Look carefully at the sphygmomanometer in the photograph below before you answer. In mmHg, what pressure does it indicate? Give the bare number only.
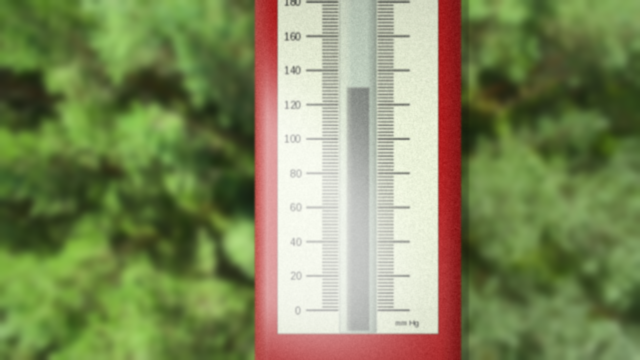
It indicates 130
